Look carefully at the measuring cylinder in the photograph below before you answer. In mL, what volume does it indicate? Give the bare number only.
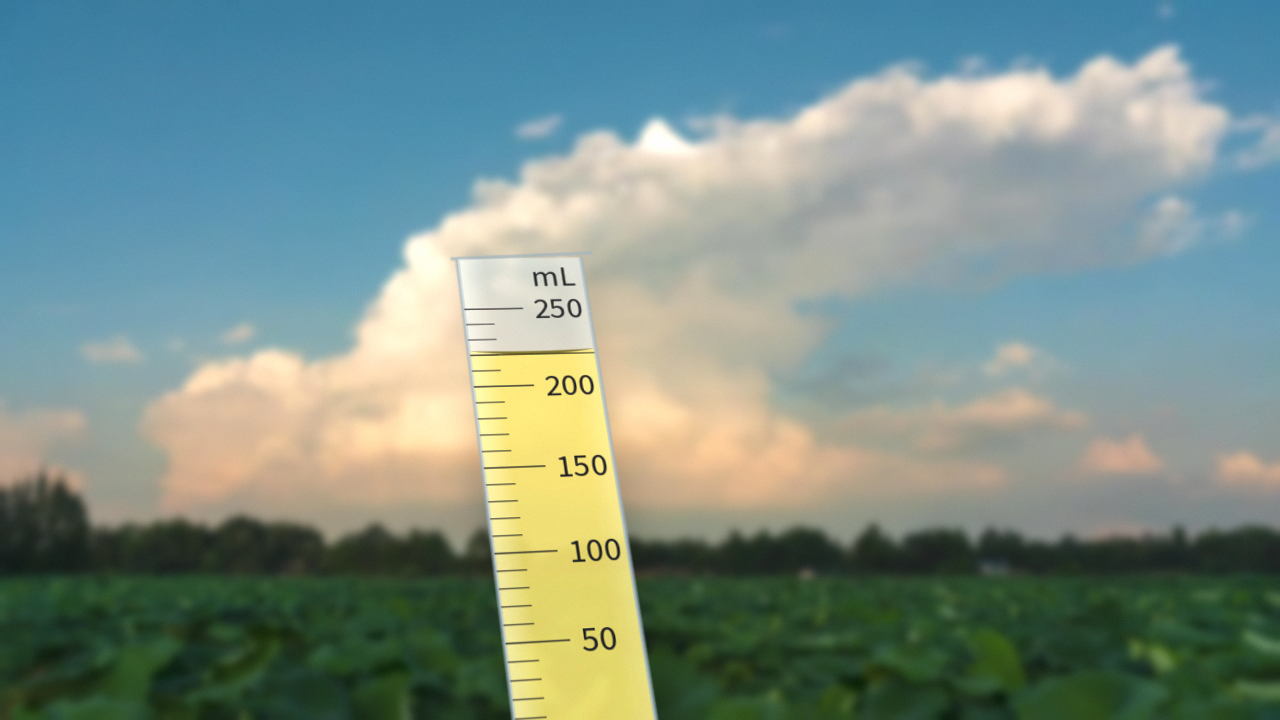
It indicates 220
